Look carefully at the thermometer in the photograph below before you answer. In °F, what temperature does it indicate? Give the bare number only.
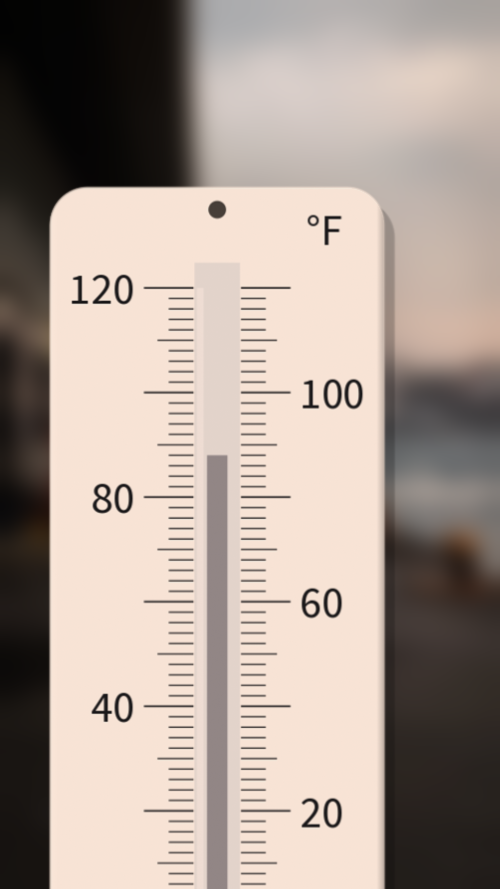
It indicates 88
